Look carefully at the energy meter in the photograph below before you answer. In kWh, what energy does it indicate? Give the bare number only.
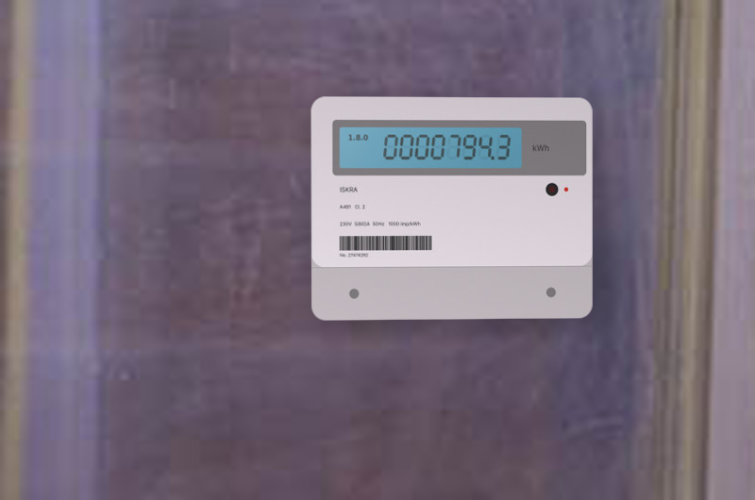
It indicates 794.3
